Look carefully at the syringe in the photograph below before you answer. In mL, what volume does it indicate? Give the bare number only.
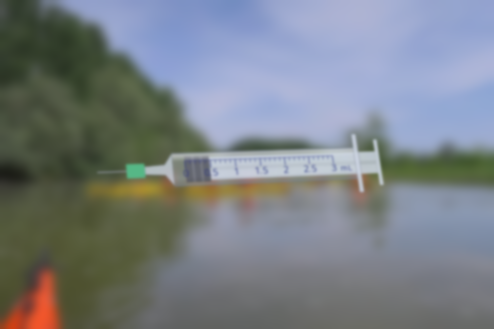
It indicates 0
